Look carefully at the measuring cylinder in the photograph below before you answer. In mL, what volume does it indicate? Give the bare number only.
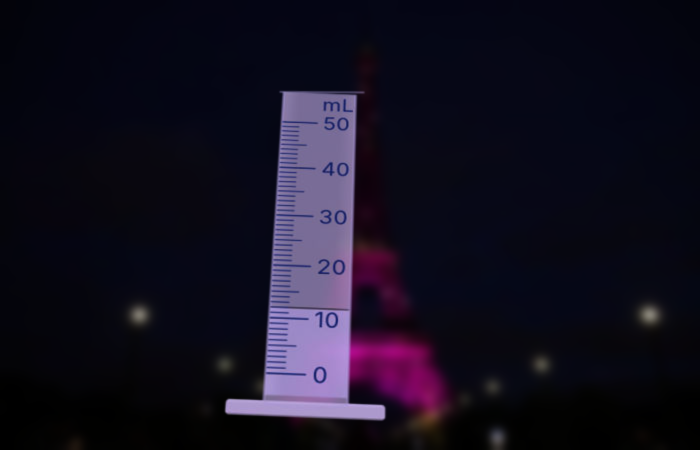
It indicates 12
